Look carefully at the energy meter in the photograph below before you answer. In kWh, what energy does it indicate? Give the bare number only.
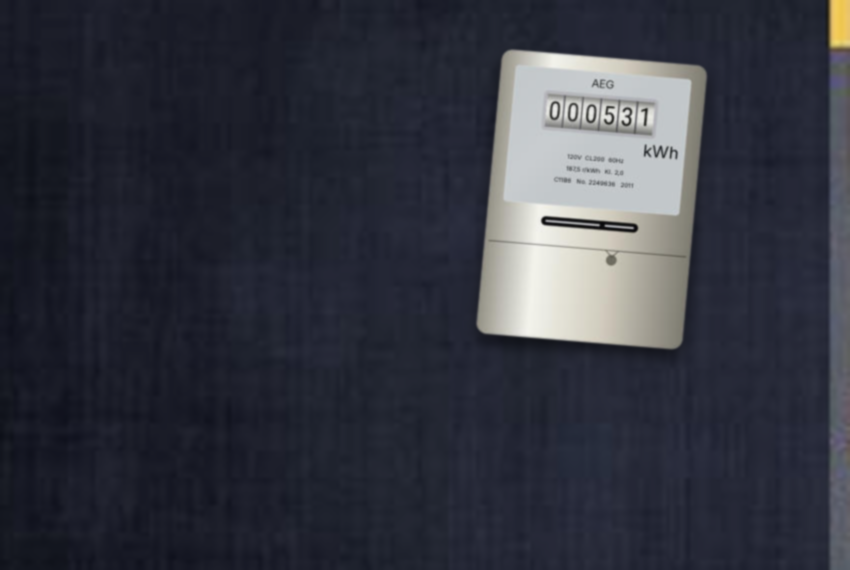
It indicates 531
